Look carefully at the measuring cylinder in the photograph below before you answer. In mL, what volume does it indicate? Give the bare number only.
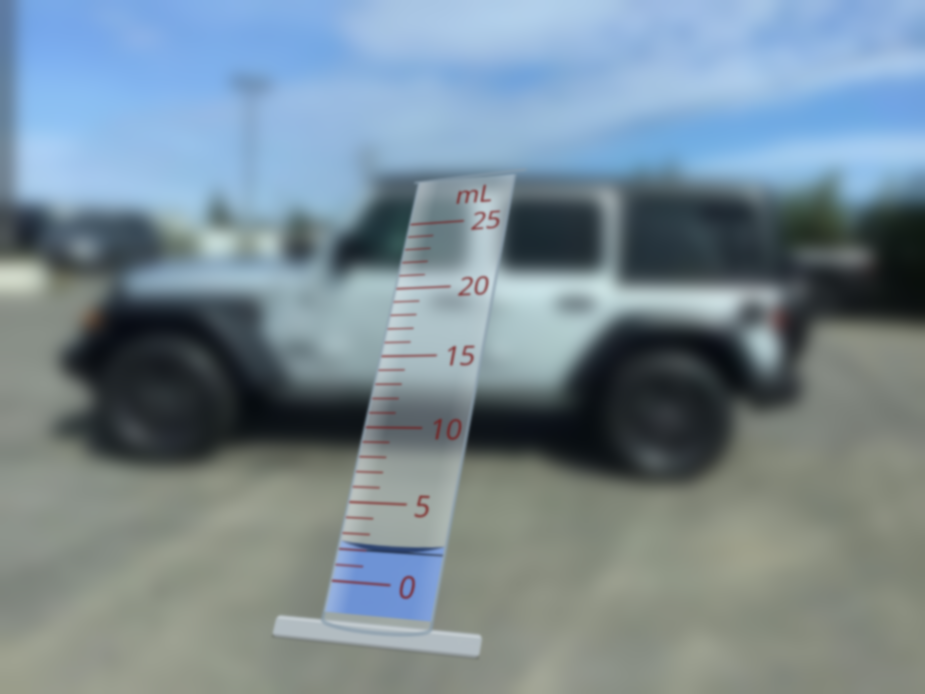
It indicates 2
